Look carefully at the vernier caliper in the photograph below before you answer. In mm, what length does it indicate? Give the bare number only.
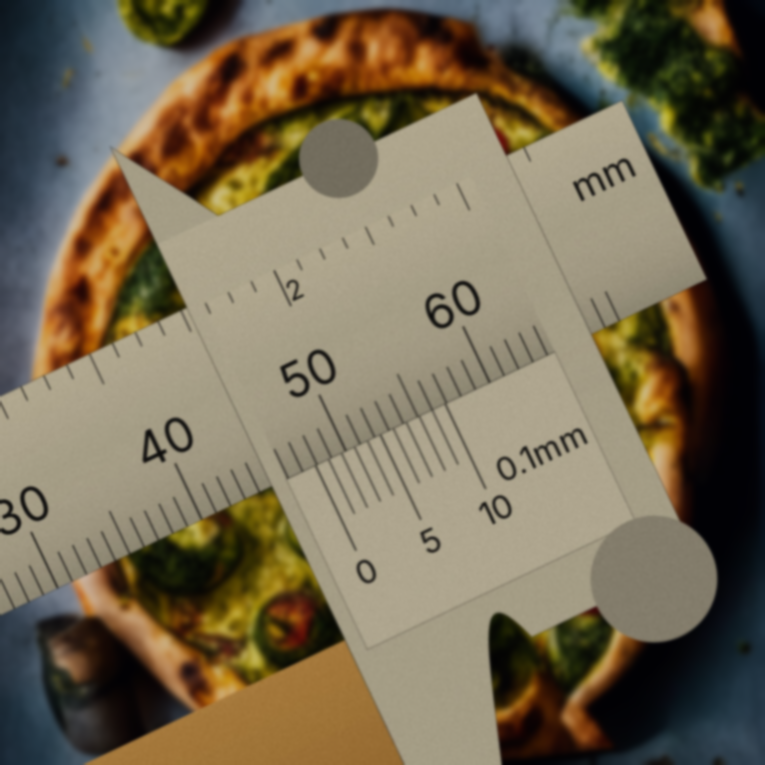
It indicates 47.9
